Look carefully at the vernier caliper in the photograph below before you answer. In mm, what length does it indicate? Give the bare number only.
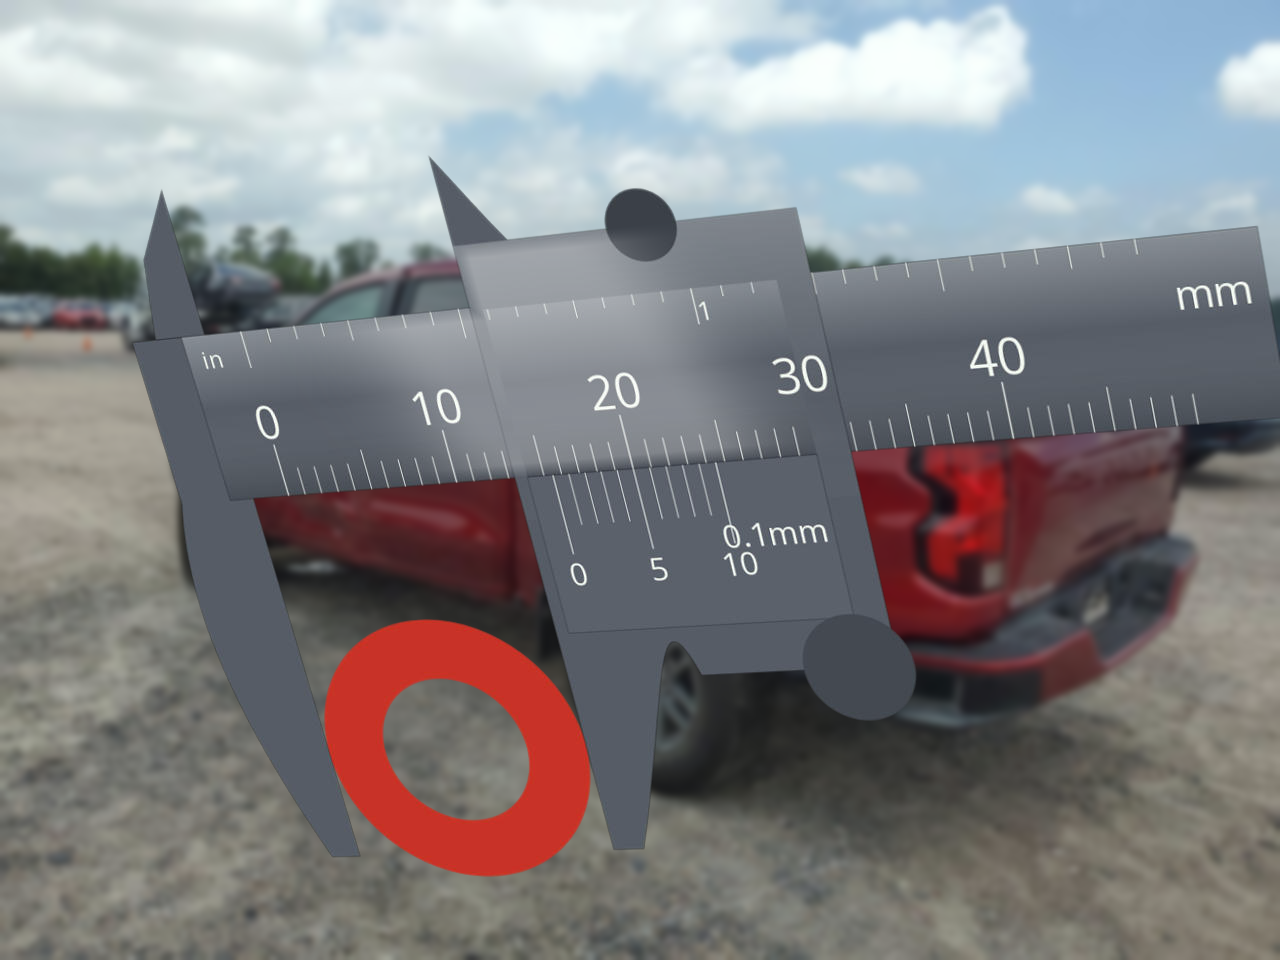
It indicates 15.5
